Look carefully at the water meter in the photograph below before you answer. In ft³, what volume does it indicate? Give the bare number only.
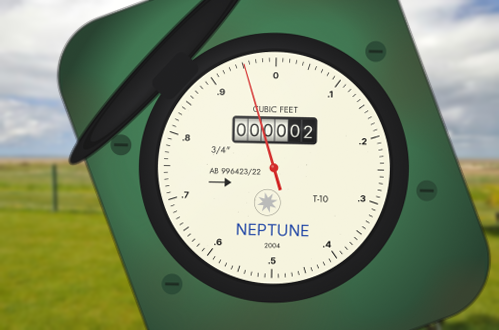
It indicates 1.95
